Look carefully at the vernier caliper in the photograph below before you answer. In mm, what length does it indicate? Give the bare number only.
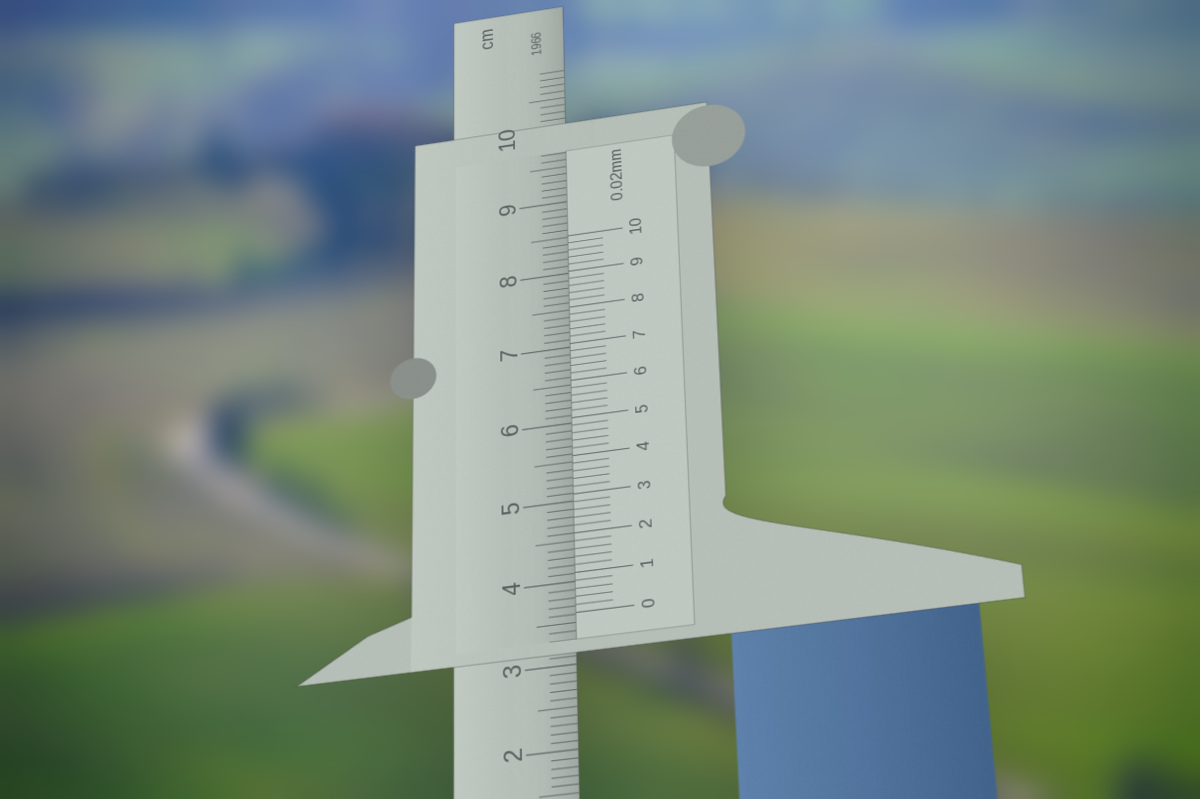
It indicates 36.2
